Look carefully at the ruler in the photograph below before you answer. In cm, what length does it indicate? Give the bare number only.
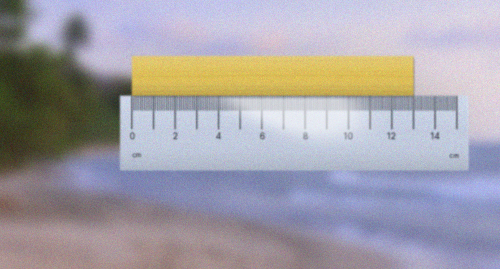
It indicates 13
